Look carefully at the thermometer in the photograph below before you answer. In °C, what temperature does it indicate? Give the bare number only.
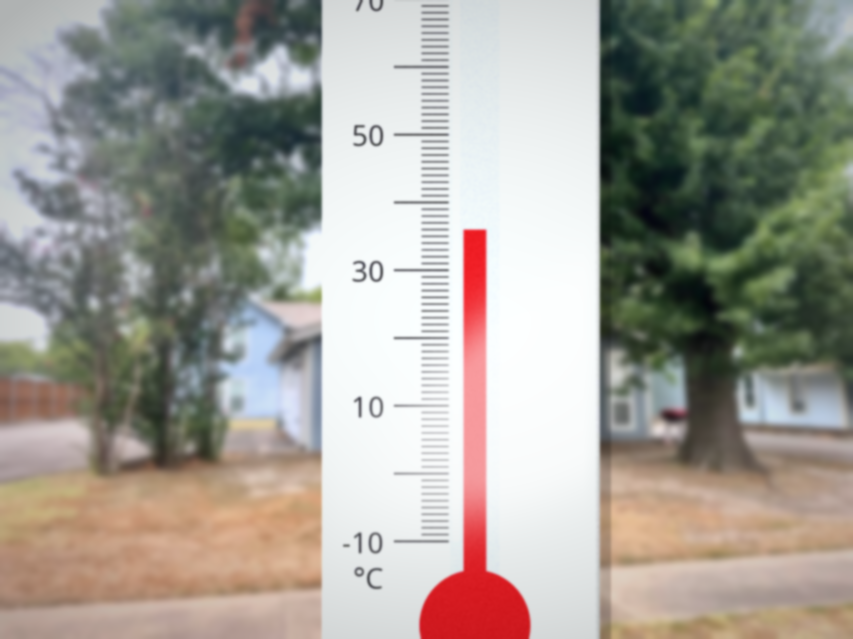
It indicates 36
